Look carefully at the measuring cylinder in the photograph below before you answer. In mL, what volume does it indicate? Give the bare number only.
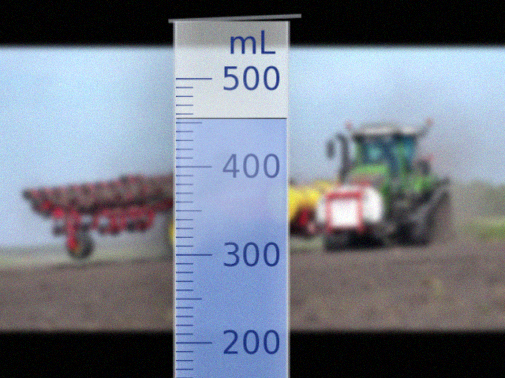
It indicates 455
